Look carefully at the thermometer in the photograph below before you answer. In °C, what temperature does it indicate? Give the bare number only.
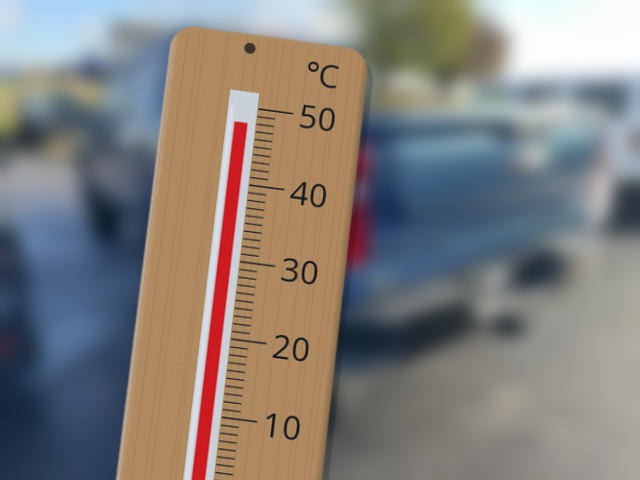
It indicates 48
